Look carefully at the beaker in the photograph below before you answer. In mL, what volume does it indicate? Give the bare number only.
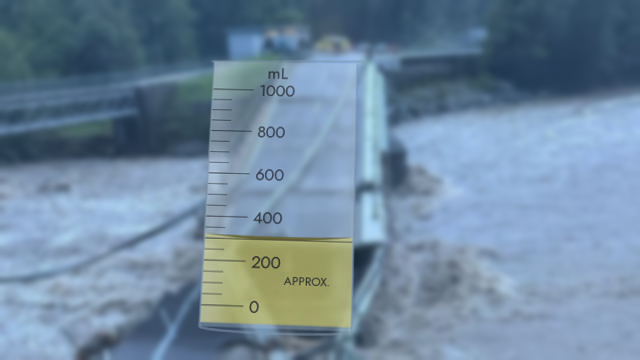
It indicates 300
